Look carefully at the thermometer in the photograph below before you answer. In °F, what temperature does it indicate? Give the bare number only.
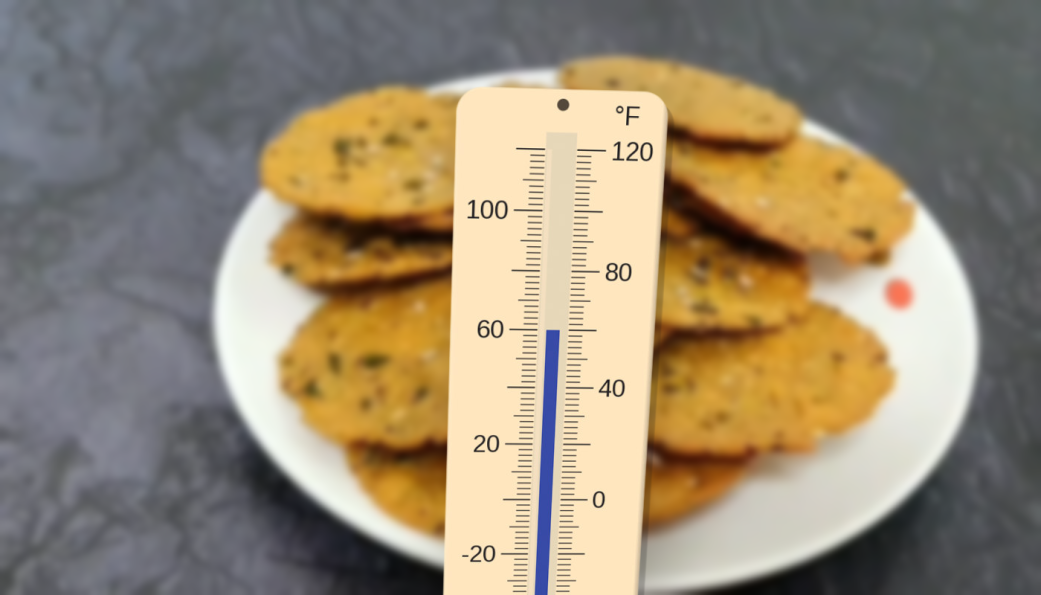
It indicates 60
